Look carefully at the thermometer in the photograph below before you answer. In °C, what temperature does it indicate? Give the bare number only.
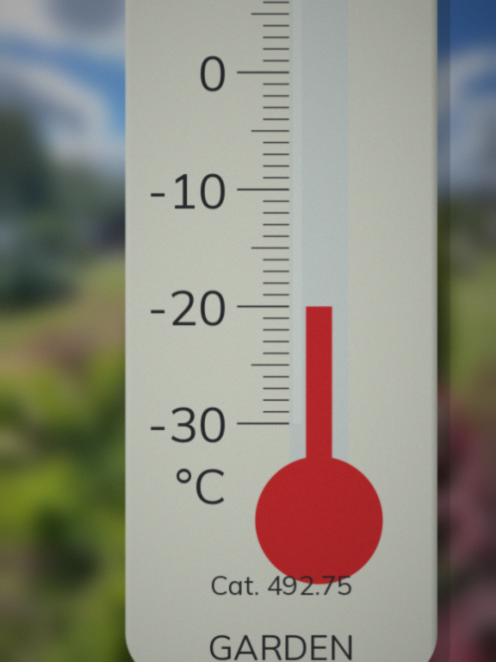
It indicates -20
